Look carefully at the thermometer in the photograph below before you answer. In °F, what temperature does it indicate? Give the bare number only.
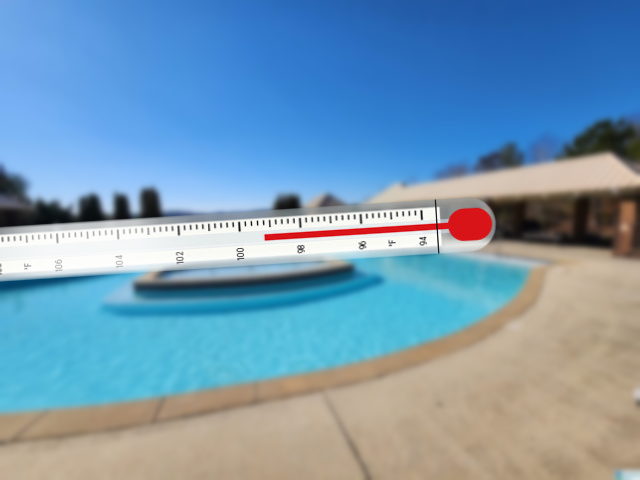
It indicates 99.2
